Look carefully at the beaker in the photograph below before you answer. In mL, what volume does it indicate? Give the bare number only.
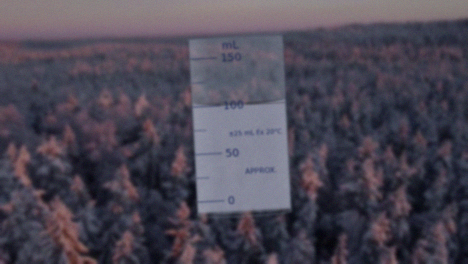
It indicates 100
